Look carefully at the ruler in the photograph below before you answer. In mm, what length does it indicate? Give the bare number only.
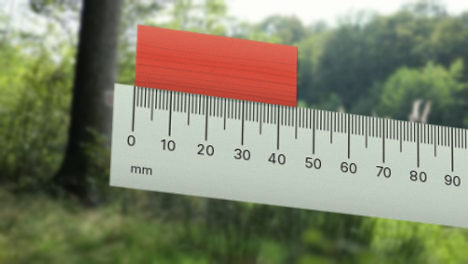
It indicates 45
